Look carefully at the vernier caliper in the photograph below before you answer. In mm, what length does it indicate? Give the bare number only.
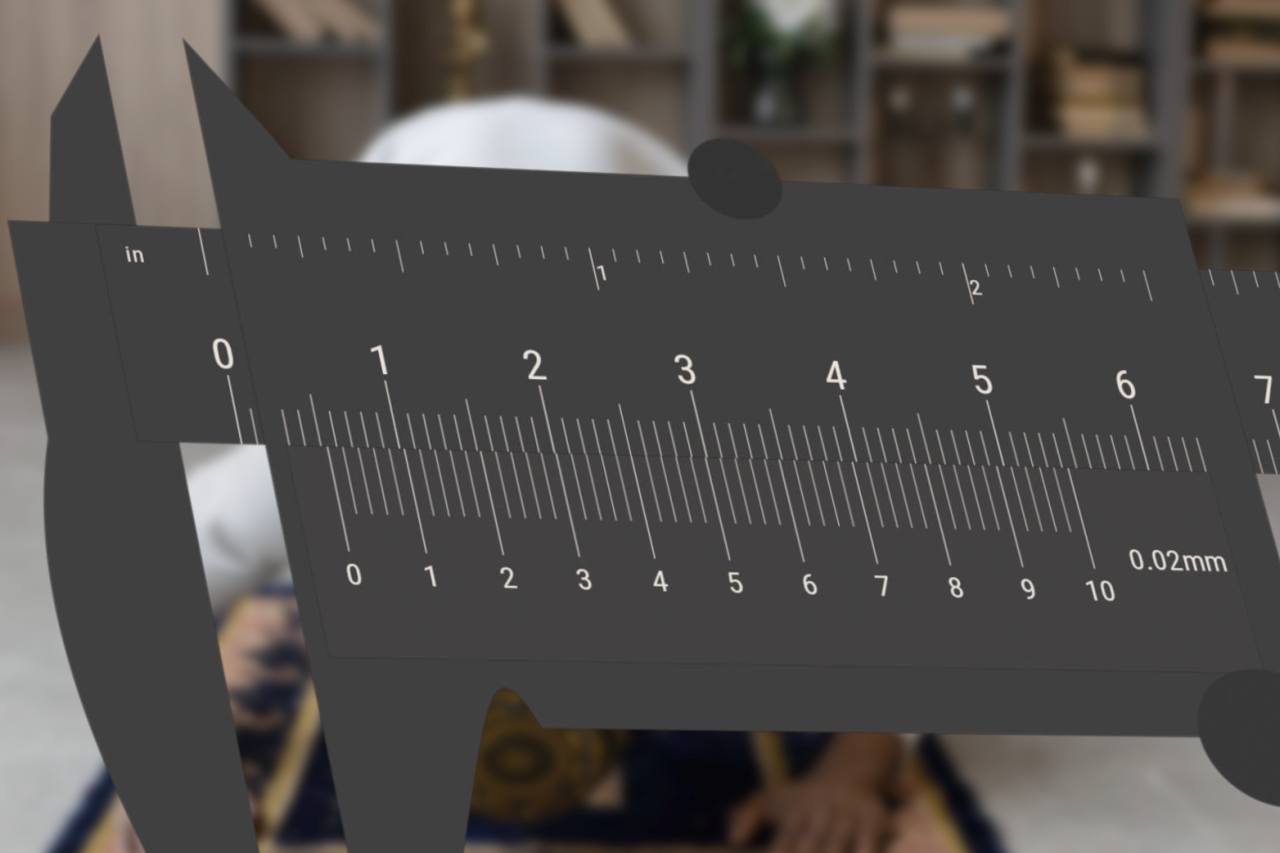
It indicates 5.4
